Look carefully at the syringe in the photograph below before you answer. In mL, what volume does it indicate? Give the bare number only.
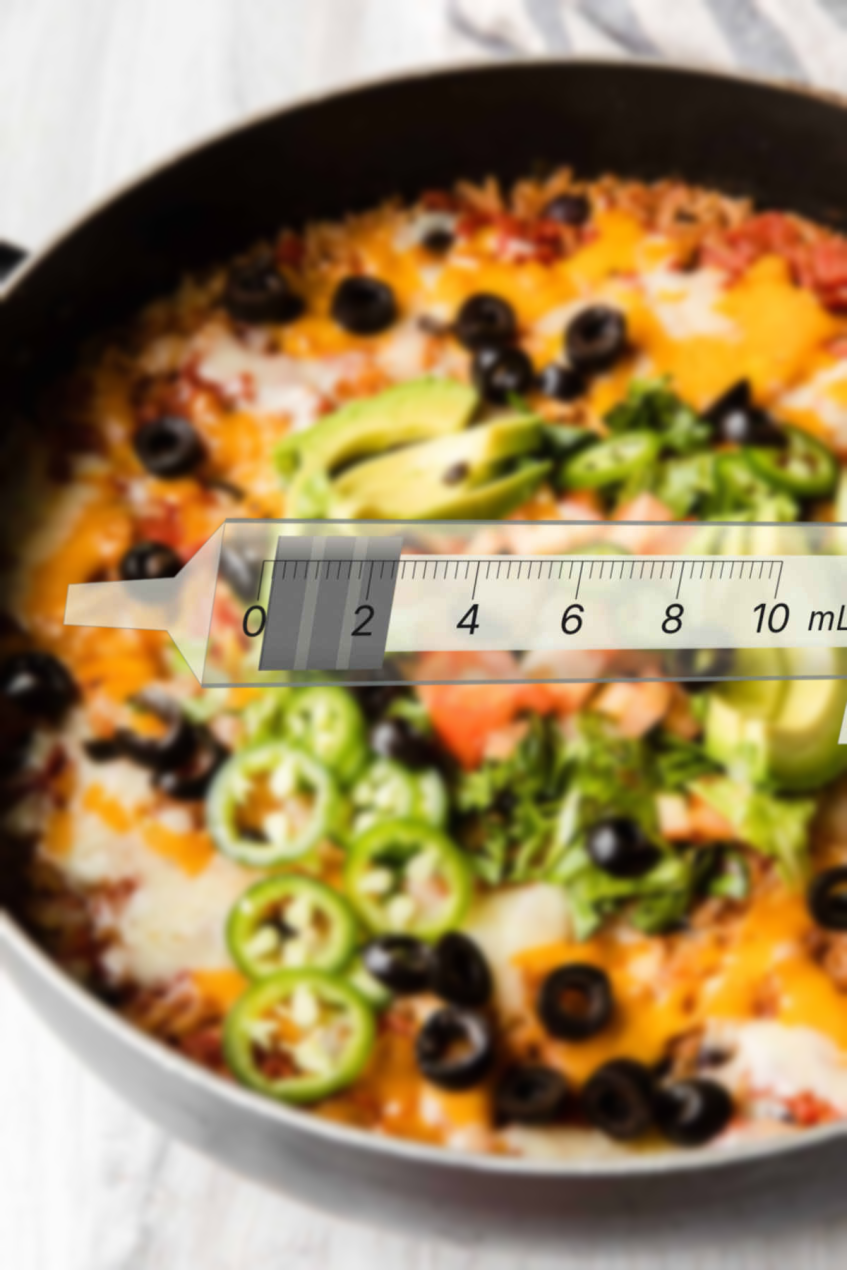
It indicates 0.2
